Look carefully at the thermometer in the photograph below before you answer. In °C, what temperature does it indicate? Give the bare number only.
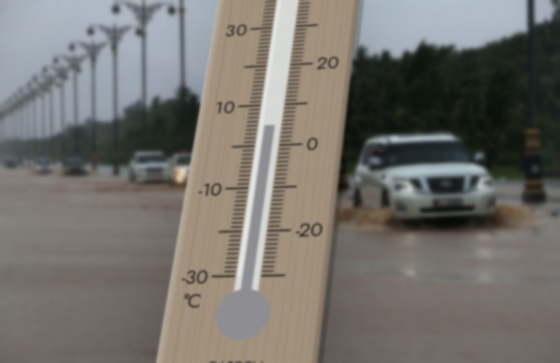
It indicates 5
